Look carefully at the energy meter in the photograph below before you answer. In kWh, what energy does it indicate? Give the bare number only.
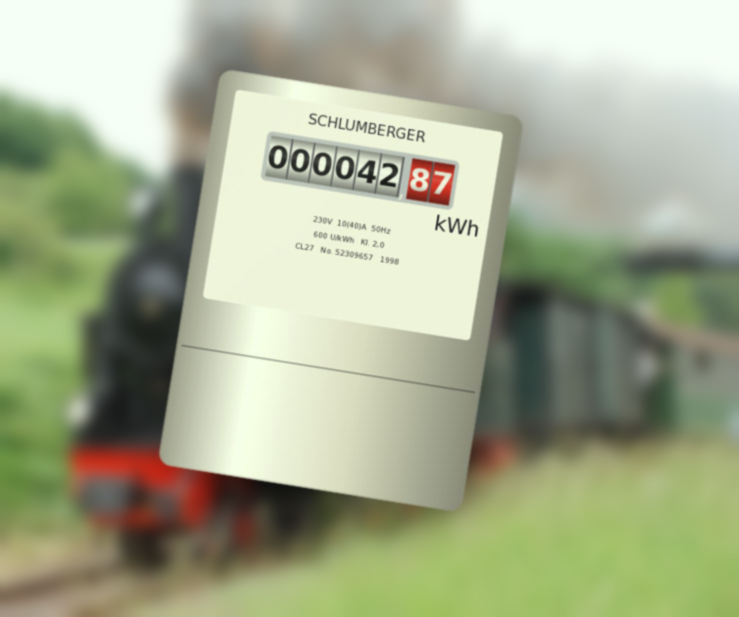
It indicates 42.87
